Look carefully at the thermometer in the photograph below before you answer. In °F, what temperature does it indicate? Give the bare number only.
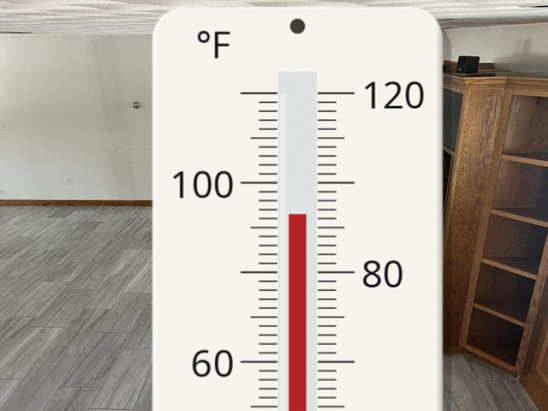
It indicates 93
